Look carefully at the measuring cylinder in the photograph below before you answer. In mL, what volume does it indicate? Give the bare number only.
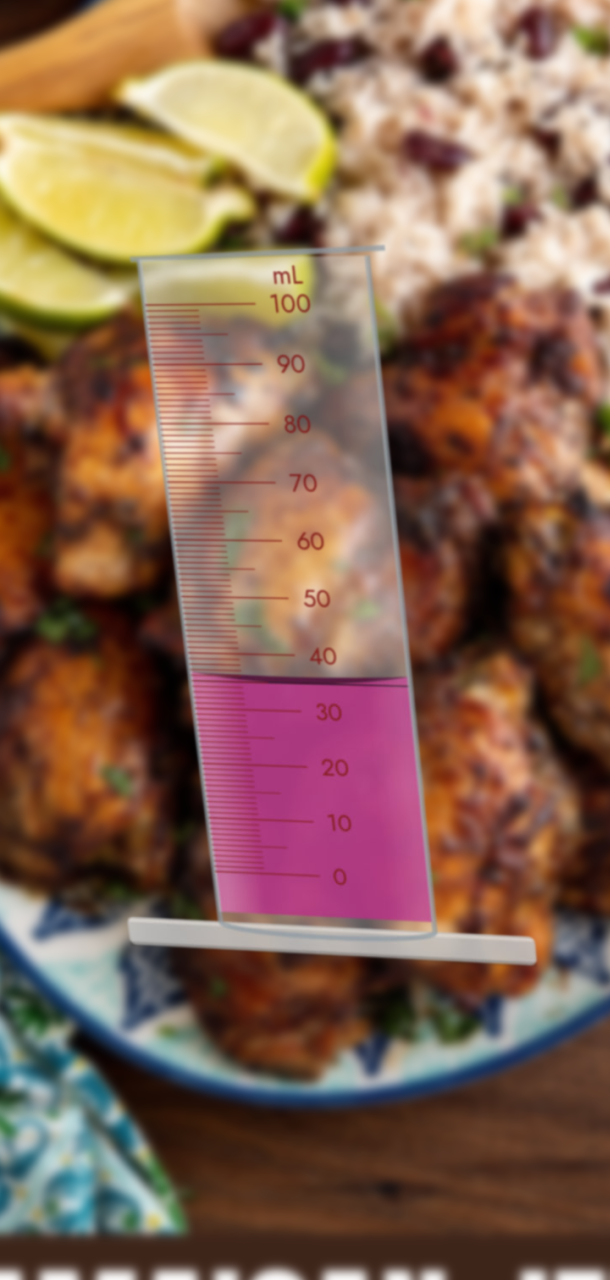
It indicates 35
